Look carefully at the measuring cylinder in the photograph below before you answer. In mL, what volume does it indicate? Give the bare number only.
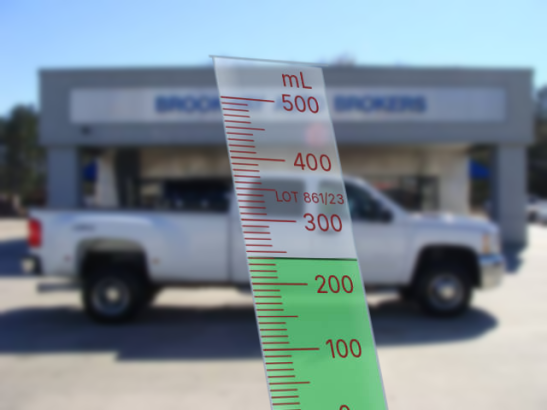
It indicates 240
